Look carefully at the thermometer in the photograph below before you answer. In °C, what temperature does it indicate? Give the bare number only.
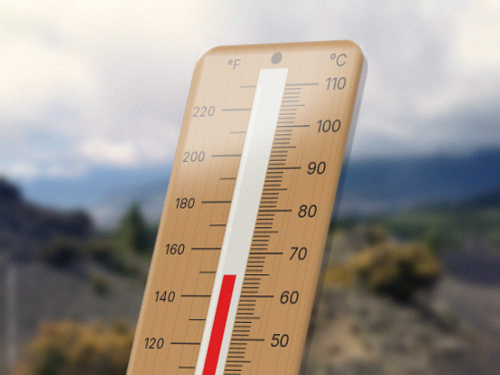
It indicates 65
